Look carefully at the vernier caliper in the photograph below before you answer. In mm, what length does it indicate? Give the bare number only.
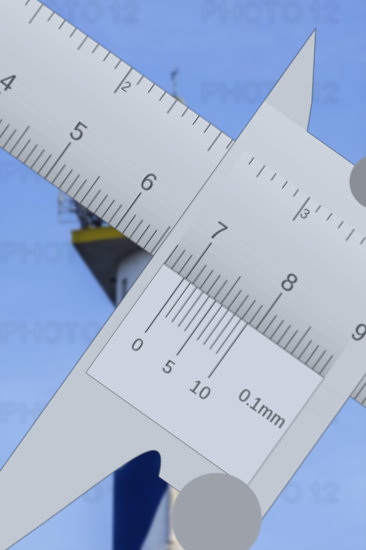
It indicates 69.8
